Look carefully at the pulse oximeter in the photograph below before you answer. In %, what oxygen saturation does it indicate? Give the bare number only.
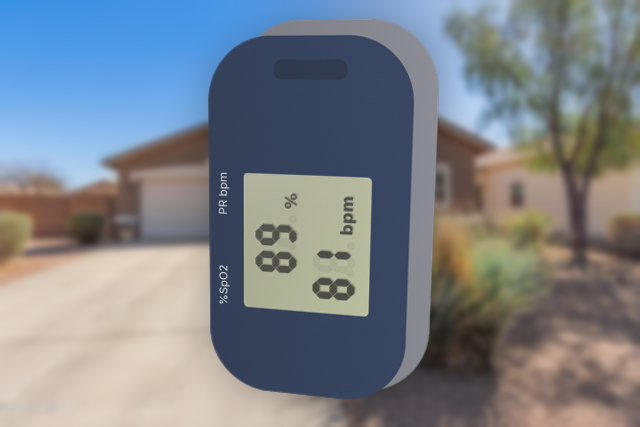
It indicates 89
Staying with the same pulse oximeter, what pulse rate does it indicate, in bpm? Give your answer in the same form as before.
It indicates 81
